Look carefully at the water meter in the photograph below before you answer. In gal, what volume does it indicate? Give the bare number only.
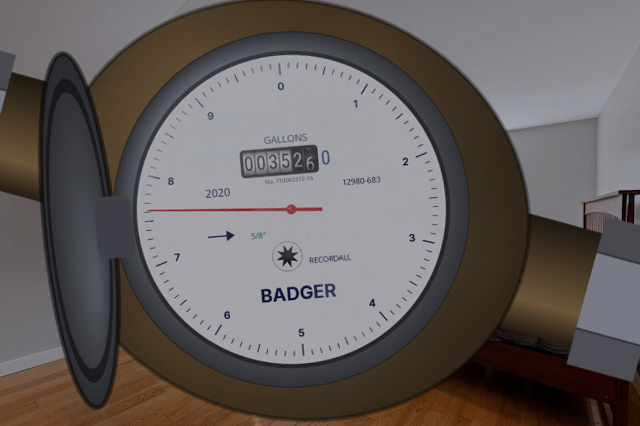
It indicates 35257.6
